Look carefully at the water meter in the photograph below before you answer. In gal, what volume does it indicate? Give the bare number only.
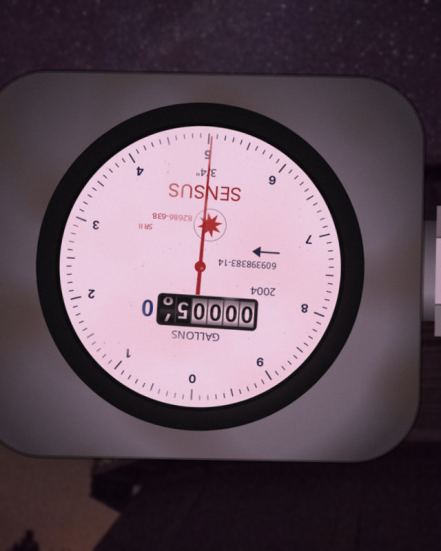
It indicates 575.0
